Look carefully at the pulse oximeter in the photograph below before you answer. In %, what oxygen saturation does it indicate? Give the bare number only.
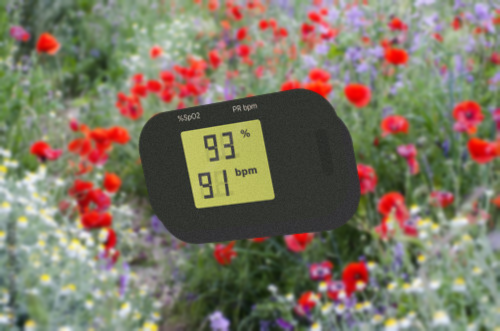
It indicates 93
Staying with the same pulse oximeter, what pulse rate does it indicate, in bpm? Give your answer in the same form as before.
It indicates 91
